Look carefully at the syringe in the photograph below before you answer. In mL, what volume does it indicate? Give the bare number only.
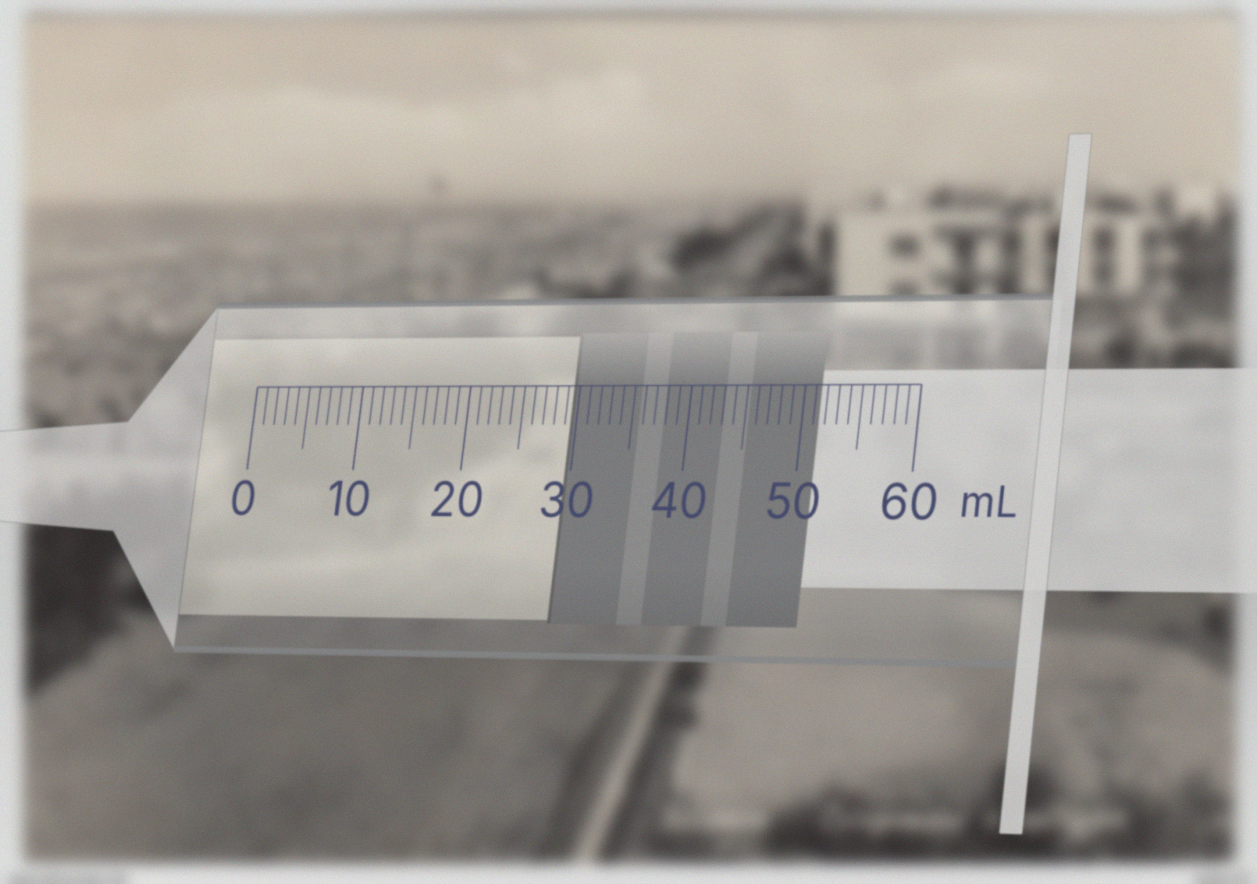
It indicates 29.5
